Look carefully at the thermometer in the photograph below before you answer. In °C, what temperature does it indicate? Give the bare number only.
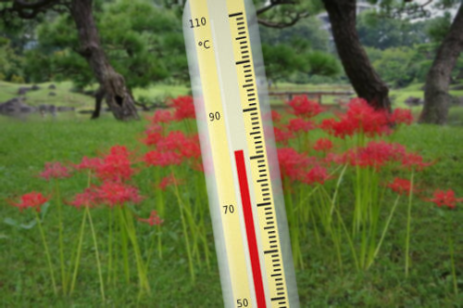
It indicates 82
